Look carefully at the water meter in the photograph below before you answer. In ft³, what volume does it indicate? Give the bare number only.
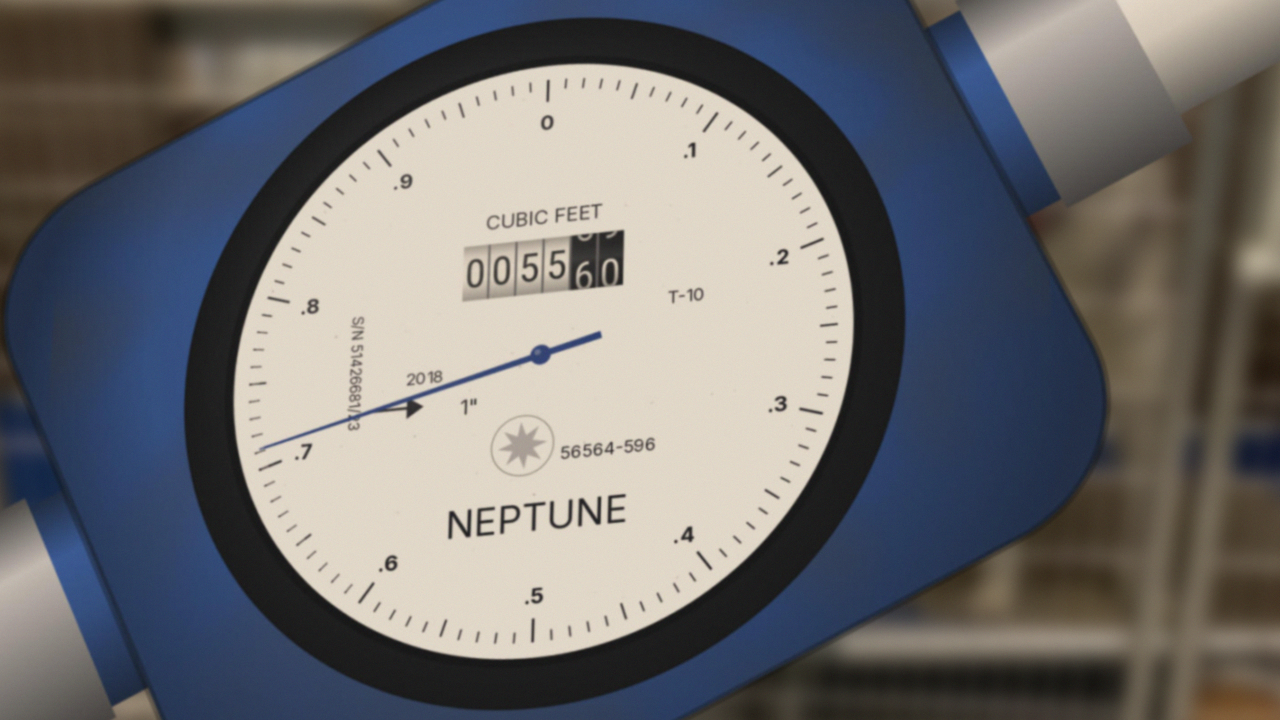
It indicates 5559.71
